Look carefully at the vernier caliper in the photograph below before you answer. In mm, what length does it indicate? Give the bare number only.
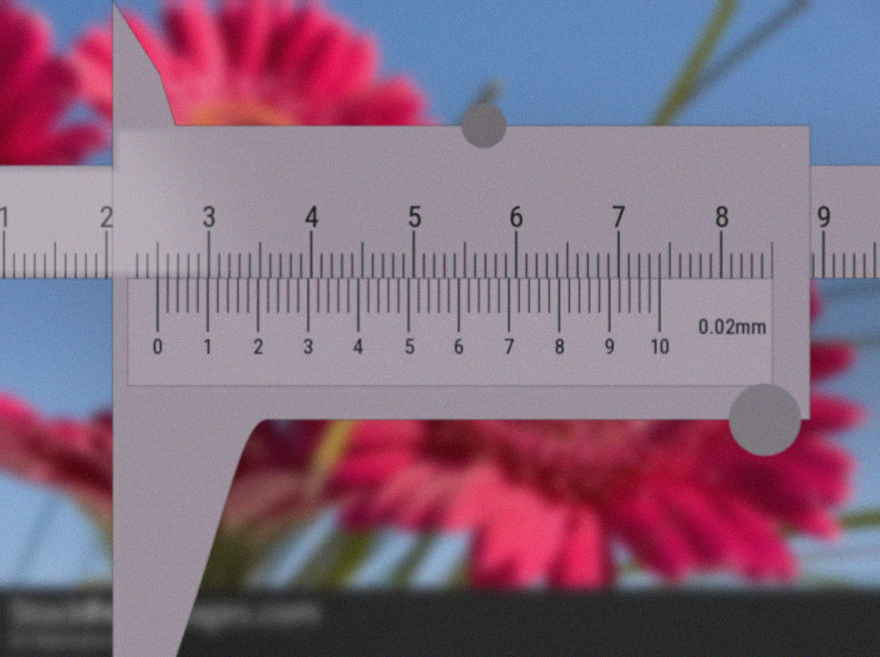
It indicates 25.0
